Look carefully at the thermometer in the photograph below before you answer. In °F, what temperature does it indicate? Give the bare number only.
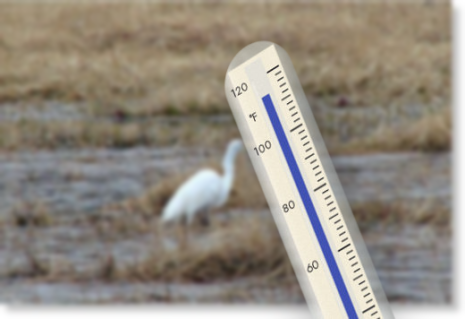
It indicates 114
